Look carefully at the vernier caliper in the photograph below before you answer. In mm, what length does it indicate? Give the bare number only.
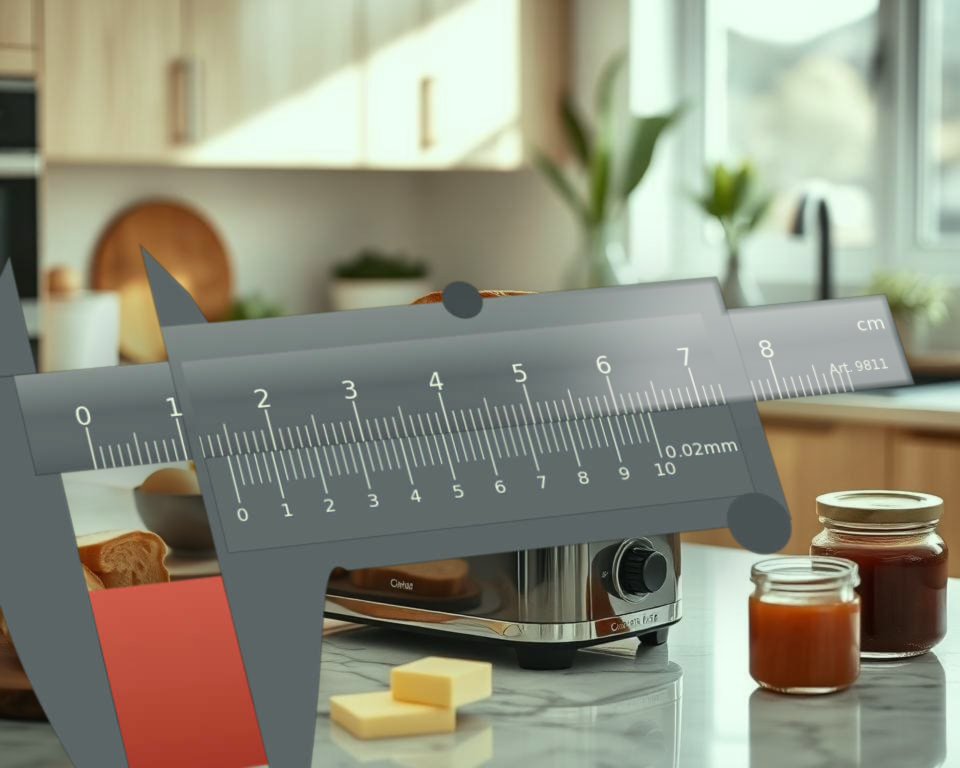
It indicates 14.6
